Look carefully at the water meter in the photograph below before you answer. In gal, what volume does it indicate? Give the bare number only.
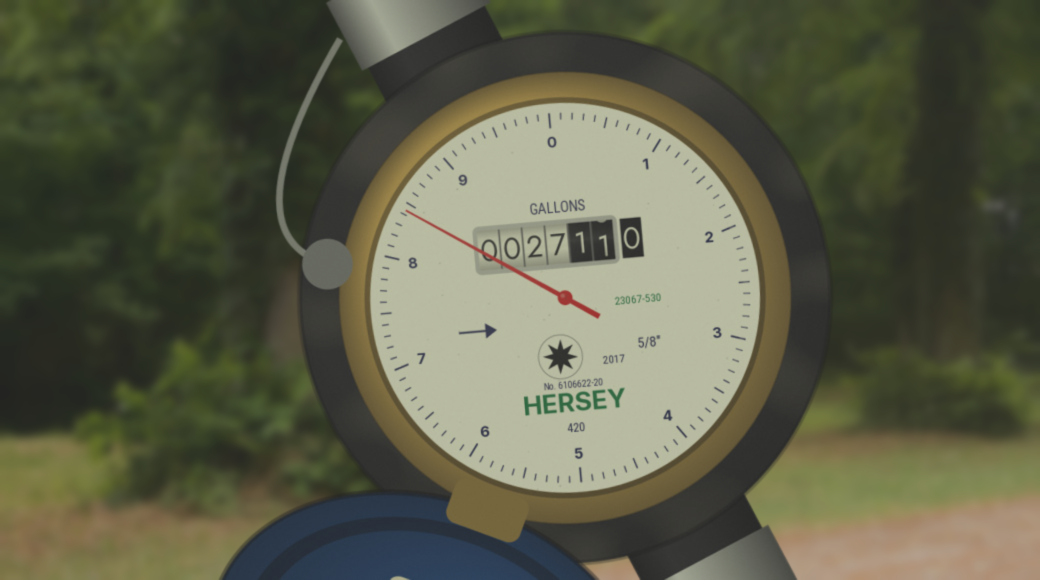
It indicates 27108.4
